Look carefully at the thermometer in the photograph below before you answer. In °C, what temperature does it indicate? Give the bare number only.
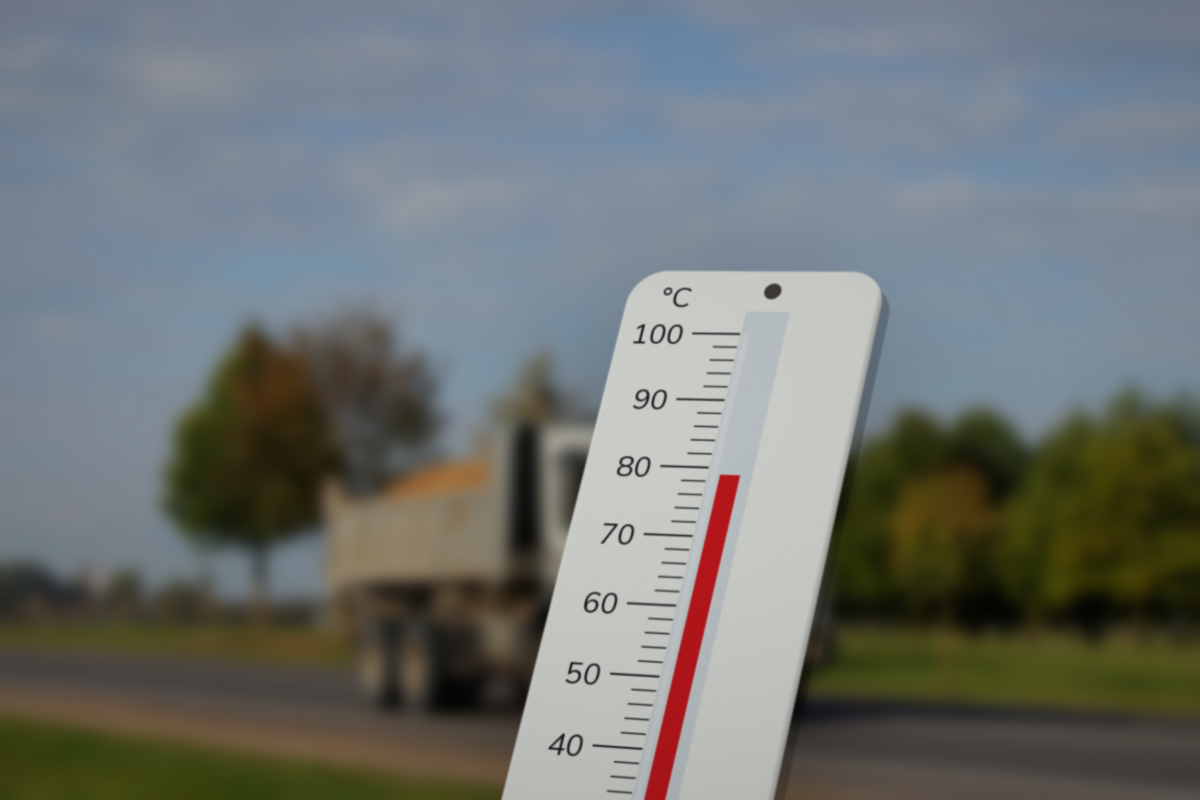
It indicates 79
